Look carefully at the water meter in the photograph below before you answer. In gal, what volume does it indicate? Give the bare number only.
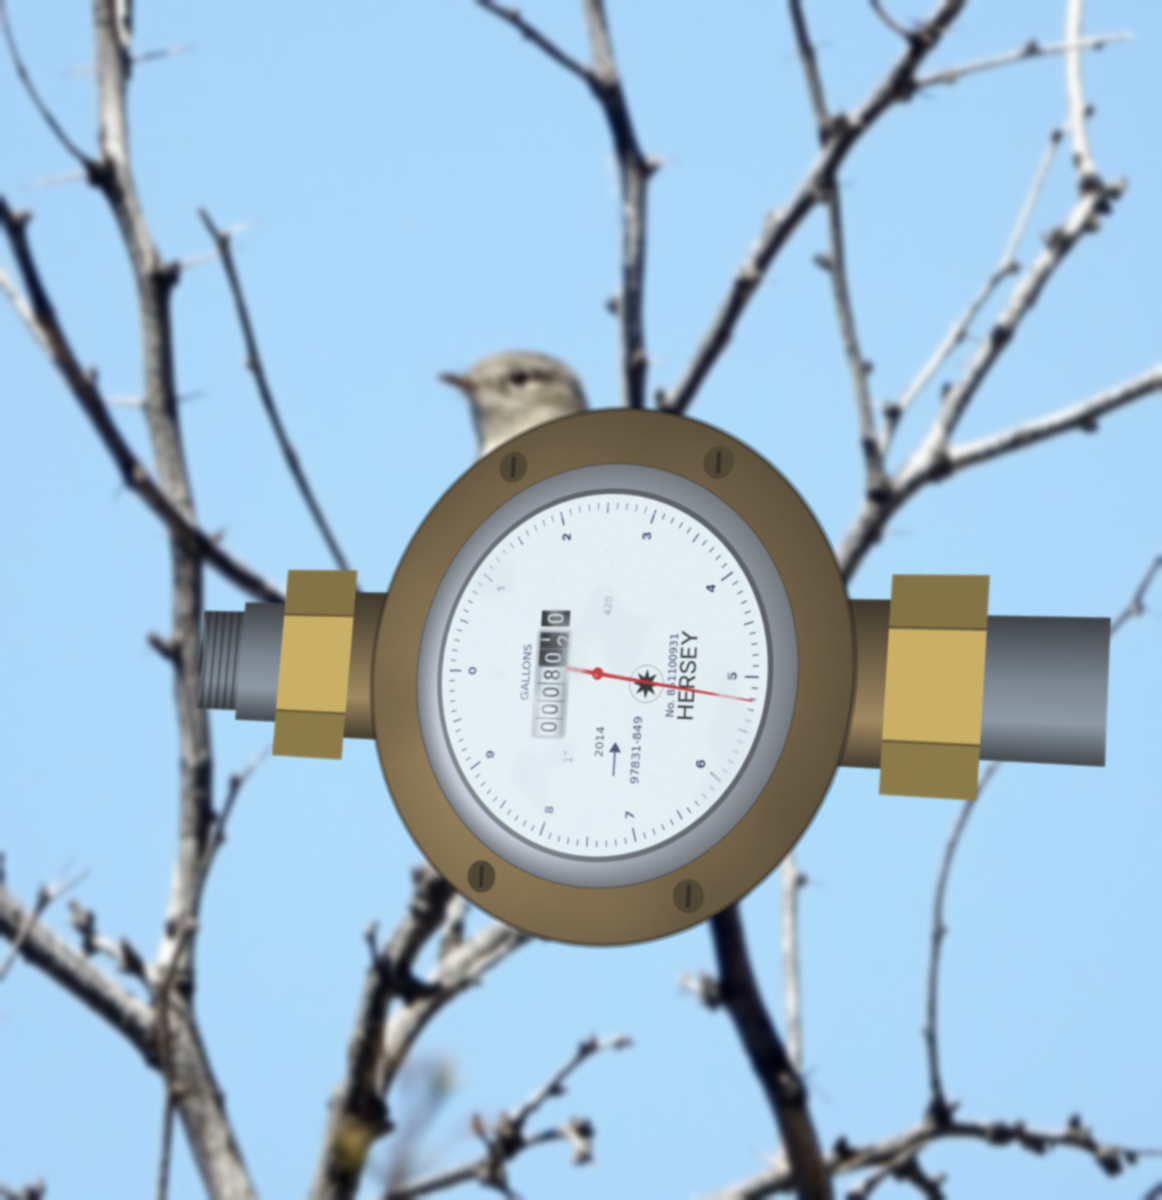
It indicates 8015.2
